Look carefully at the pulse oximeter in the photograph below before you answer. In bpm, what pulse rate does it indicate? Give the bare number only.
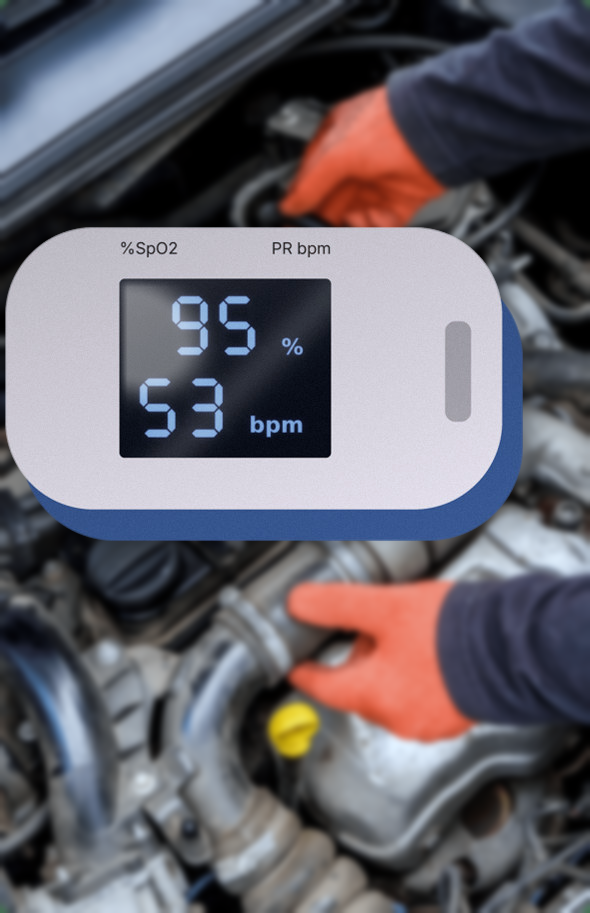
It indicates 53
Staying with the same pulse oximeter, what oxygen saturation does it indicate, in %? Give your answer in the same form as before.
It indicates 95
